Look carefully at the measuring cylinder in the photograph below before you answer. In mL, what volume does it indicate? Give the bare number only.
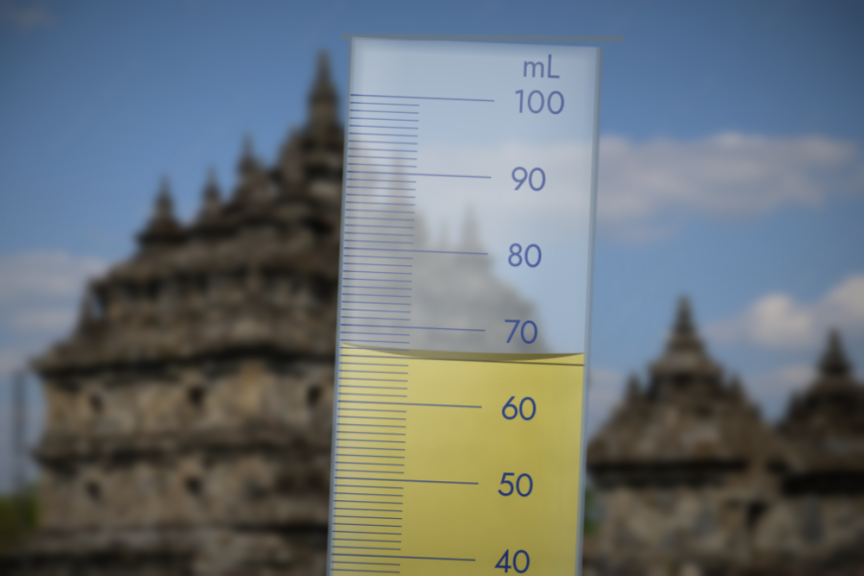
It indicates 66
